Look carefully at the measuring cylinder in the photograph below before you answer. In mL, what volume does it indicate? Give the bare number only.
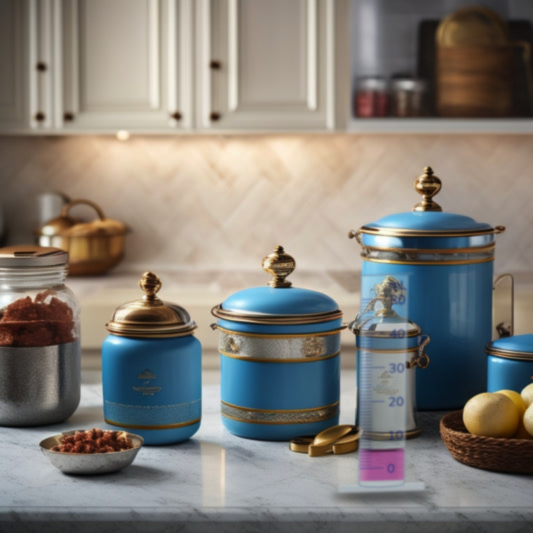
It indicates 5
